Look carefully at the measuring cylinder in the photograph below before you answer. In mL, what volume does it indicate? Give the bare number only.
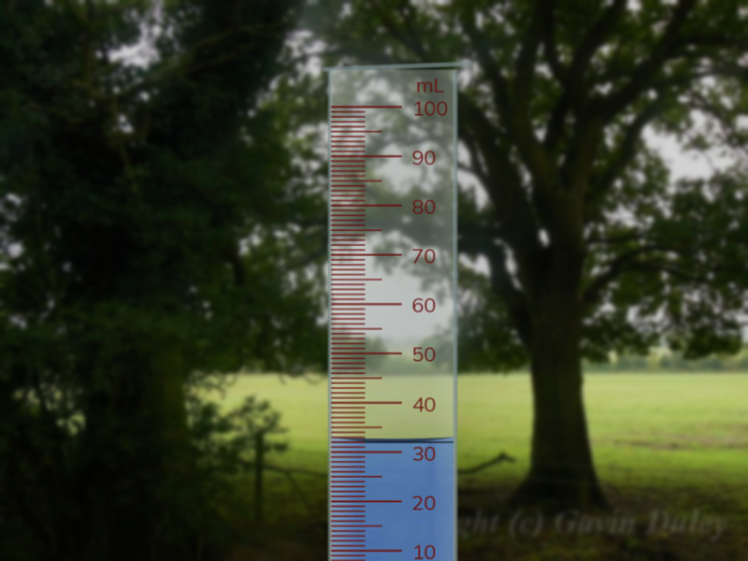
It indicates 32
